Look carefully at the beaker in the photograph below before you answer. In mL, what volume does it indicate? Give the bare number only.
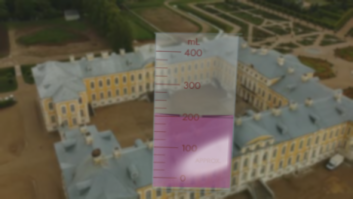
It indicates 200
